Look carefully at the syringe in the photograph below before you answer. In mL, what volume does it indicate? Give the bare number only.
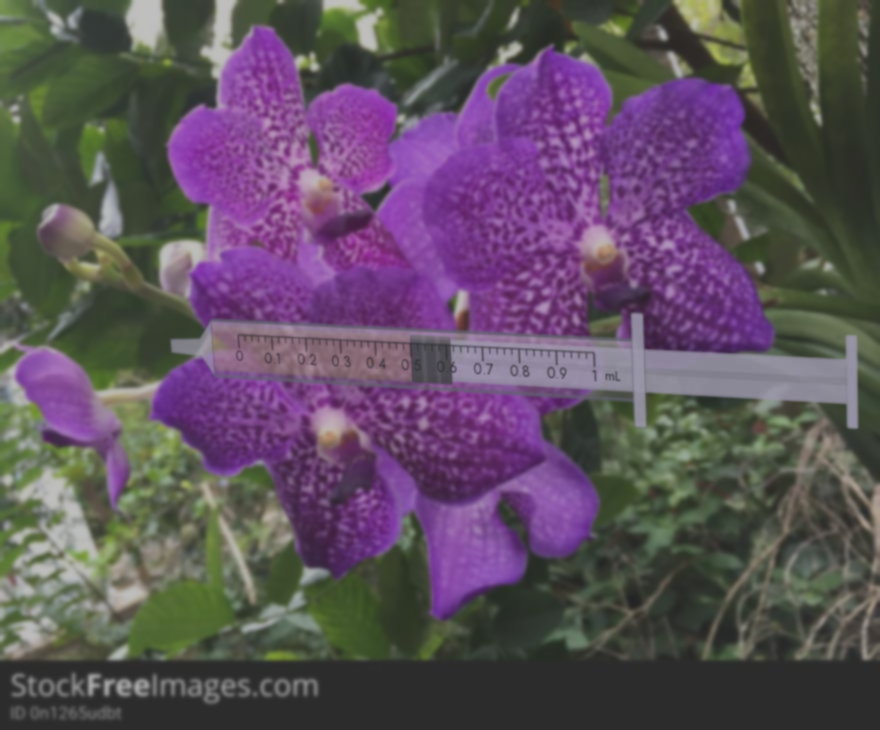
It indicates 0.5
